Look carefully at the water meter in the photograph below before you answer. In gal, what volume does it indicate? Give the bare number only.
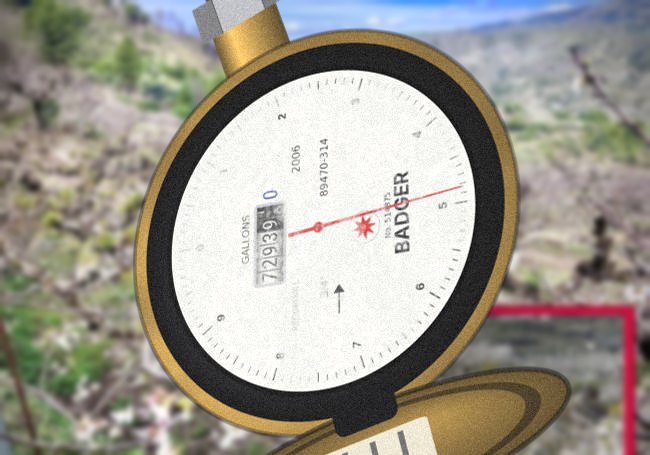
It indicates 7293914.8
